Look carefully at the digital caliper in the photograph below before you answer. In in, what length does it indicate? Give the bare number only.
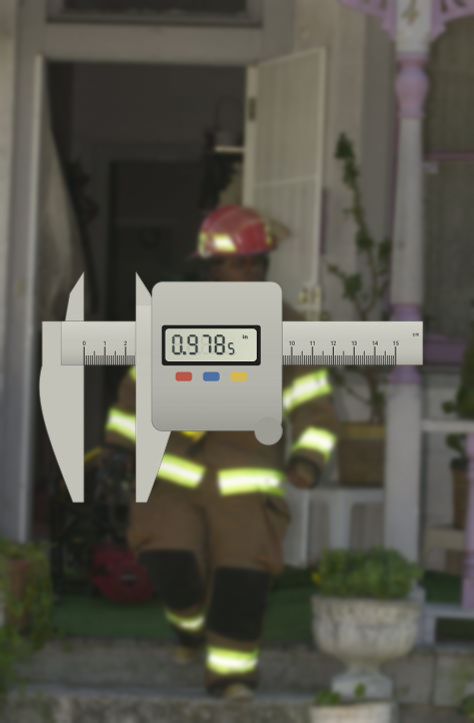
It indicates 0.9785
